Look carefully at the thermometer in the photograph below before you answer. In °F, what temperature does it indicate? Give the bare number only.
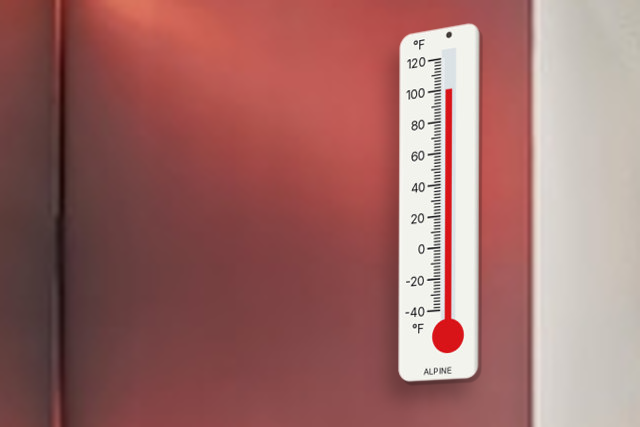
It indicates 100
